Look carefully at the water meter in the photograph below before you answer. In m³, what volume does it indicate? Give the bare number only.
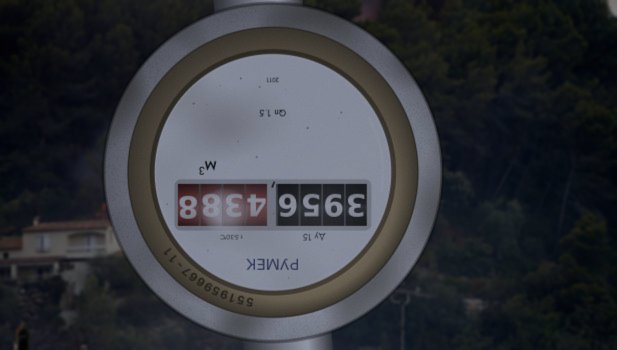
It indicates 3956.4388
